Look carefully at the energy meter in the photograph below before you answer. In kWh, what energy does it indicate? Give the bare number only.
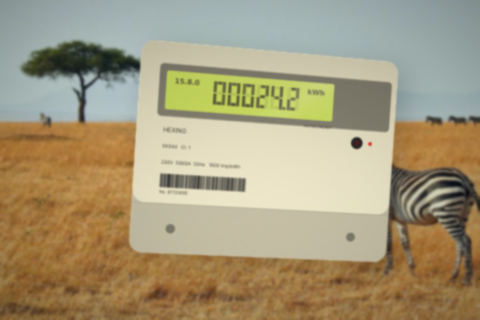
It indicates 24.2
